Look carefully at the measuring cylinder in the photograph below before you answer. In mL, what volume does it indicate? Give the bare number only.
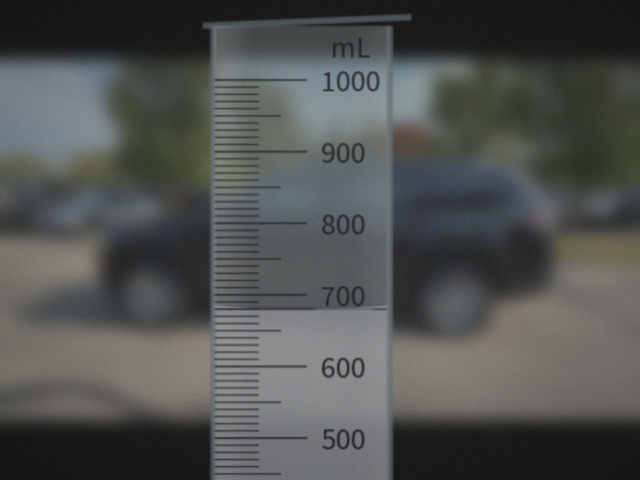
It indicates 680
